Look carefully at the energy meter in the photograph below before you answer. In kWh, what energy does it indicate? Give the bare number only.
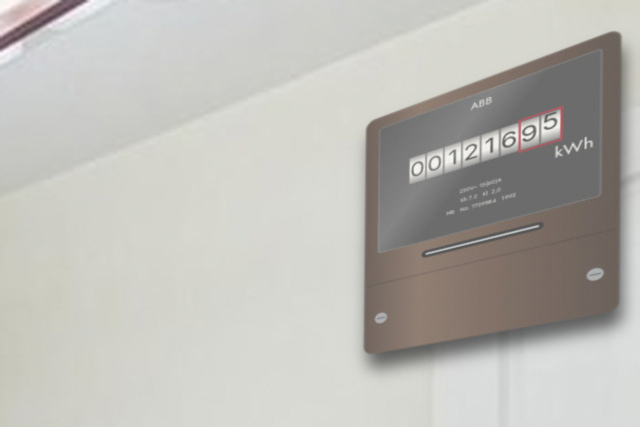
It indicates 1216.95
